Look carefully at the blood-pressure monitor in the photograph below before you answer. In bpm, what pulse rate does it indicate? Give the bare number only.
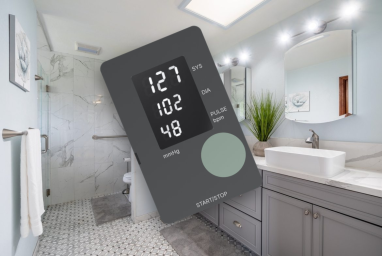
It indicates 48
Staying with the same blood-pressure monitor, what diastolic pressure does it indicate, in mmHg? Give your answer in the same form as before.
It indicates 102
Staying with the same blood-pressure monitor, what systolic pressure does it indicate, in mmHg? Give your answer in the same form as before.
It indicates 127
